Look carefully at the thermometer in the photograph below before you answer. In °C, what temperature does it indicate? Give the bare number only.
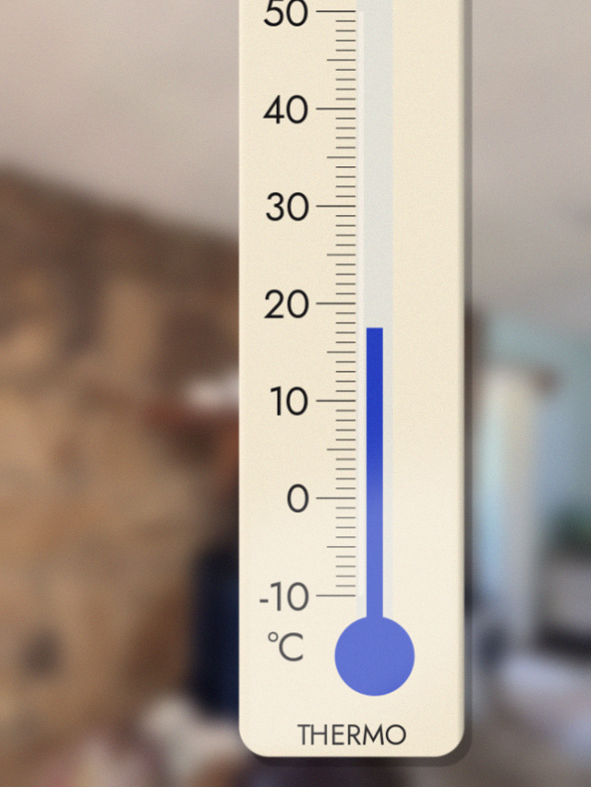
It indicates 17.5
